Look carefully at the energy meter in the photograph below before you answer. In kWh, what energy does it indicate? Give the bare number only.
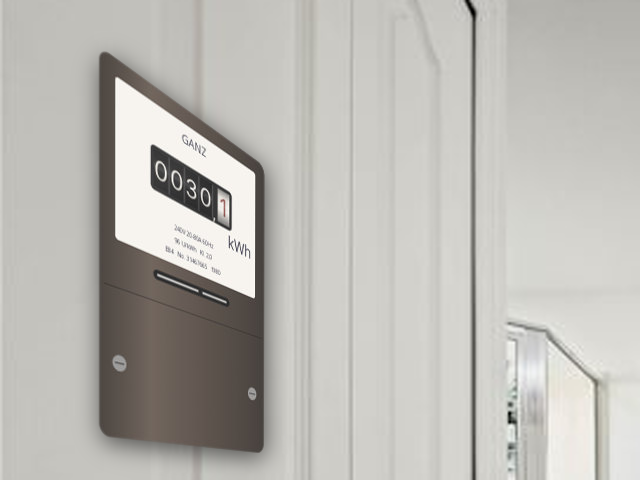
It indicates 30.1
